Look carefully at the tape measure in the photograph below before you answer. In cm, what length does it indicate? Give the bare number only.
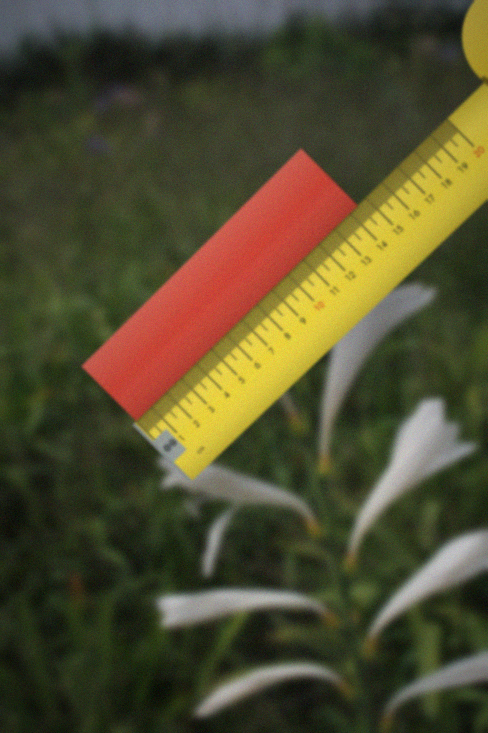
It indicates 14.5
